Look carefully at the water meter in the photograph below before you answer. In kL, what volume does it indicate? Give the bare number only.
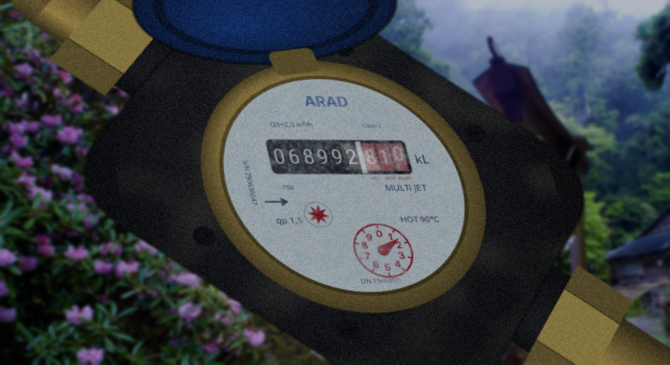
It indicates 68992.8101
